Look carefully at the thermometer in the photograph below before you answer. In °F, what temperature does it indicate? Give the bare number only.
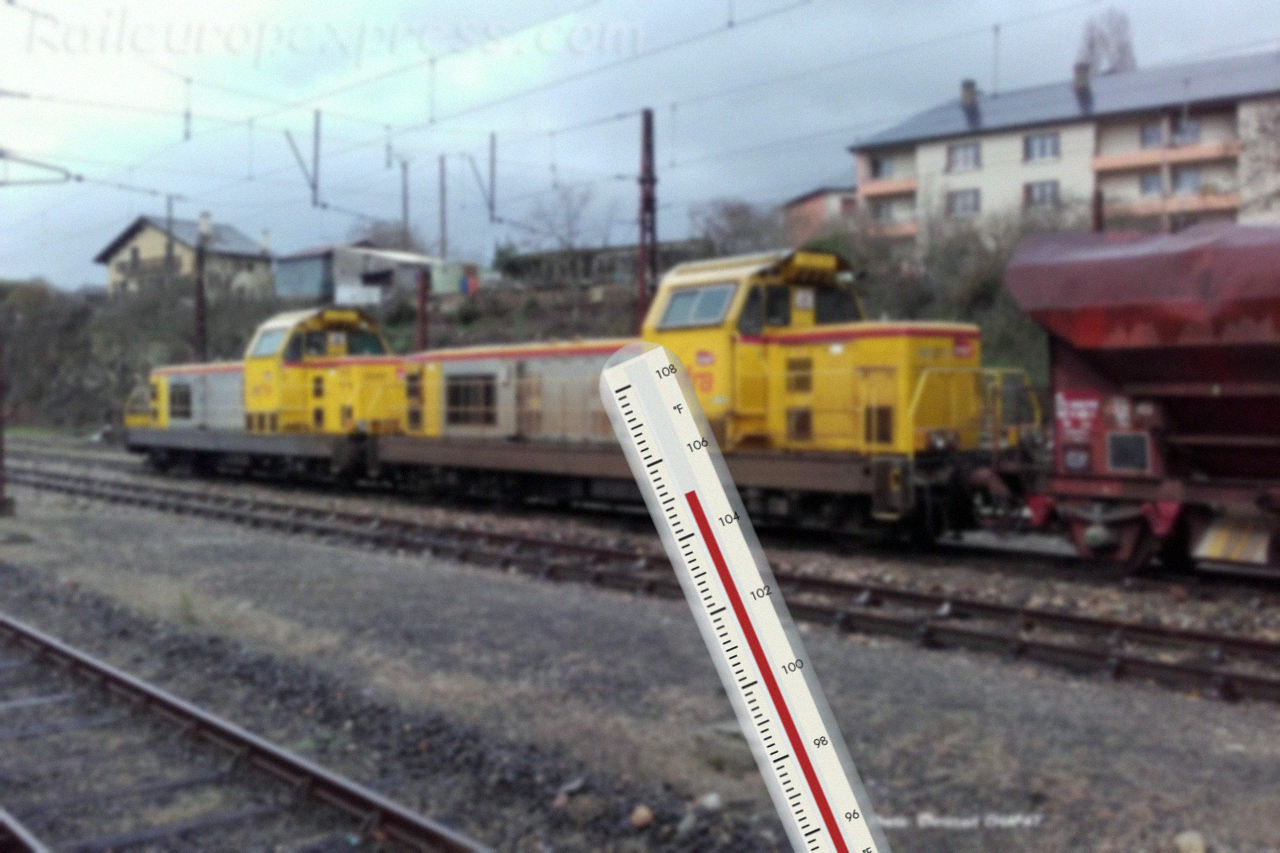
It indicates 105
